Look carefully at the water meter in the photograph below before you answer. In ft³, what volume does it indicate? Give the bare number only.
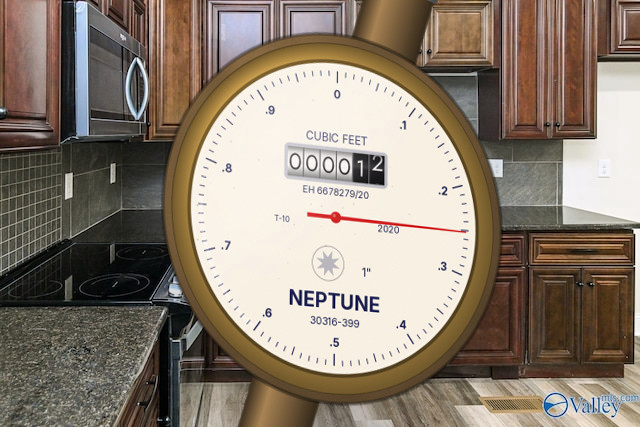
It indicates 12.25
